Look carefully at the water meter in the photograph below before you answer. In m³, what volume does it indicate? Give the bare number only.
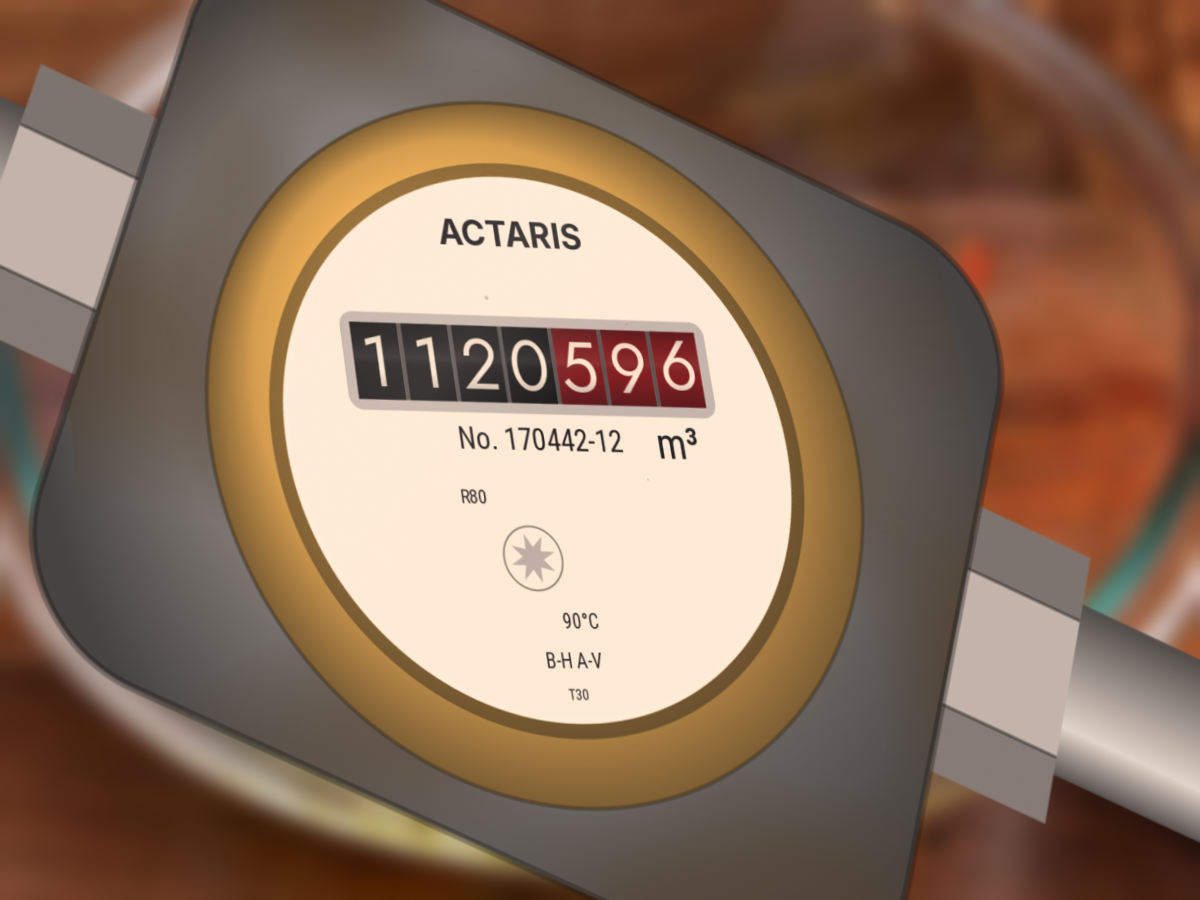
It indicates 1120.596
